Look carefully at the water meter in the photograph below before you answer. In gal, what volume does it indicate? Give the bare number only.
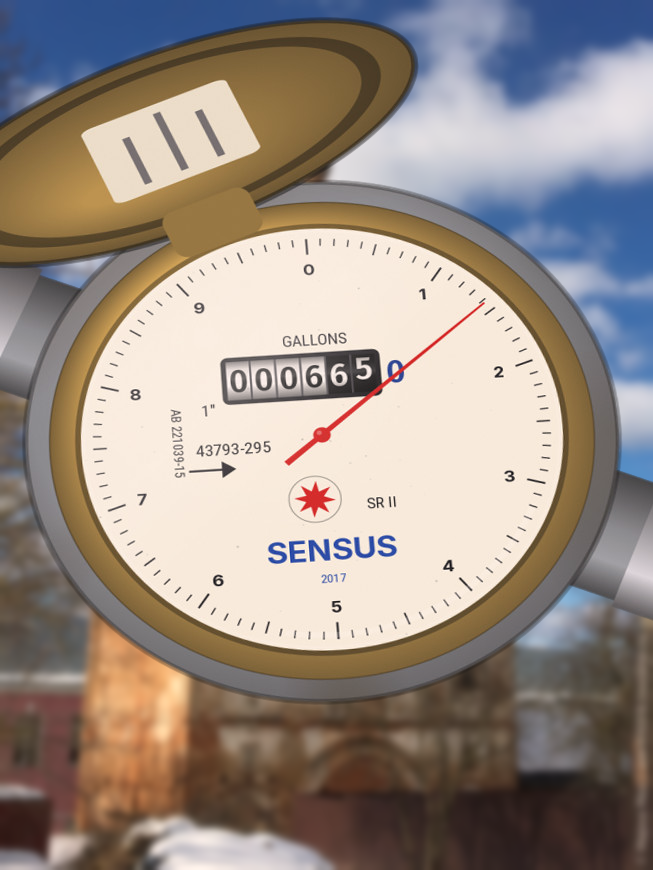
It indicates 6651.4
